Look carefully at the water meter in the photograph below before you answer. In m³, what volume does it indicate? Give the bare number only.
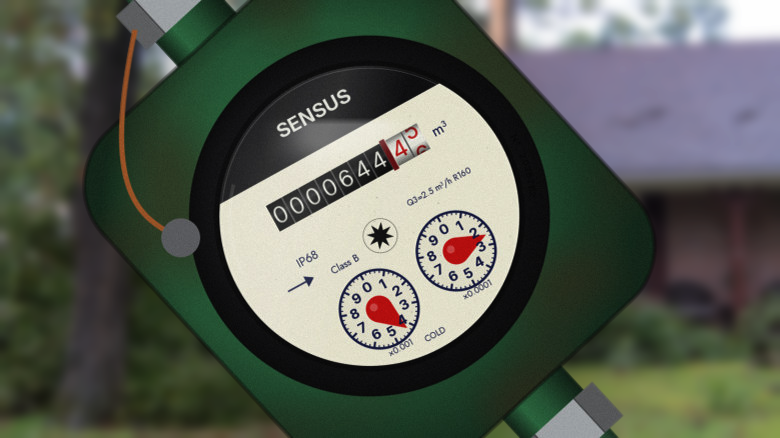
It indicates 644.4542
